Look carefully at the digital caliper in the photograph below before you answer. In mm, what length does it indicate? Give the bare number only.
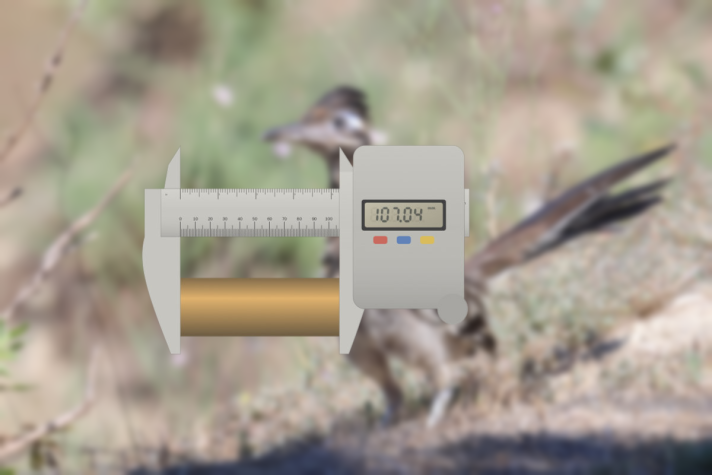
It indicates 107.04
